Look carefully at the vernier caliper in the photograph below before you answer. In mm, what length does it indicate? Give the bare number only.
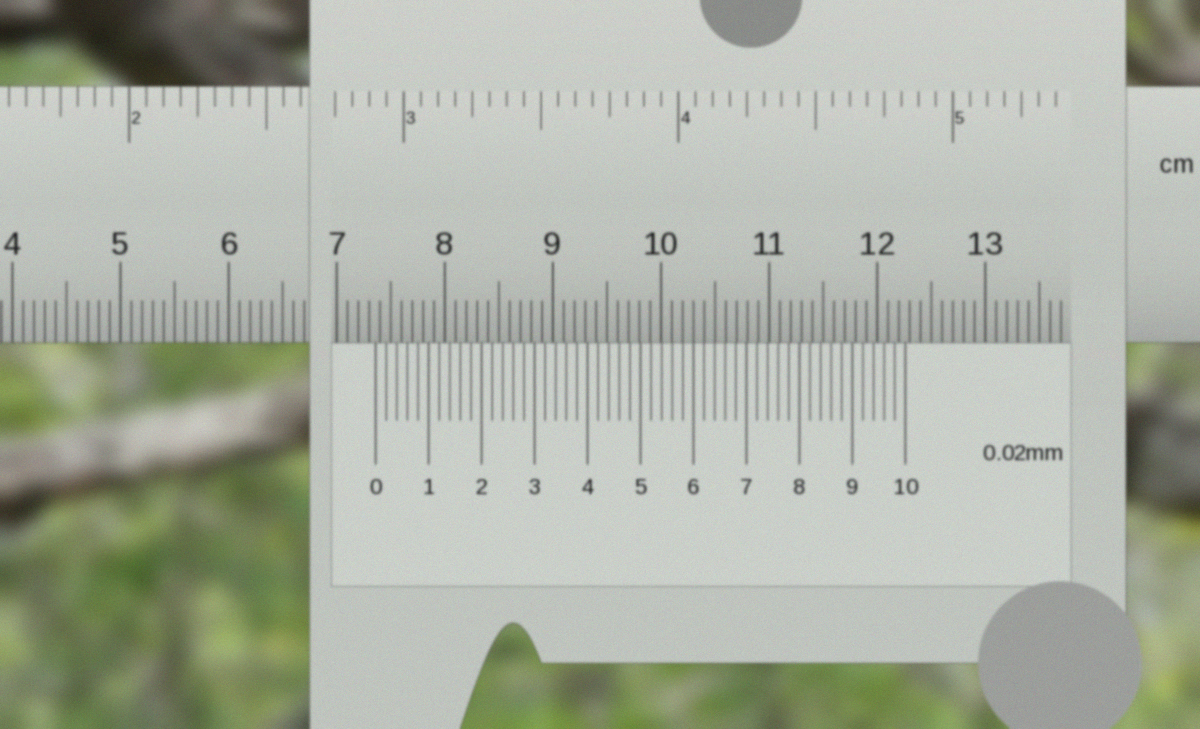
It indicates 73.6
